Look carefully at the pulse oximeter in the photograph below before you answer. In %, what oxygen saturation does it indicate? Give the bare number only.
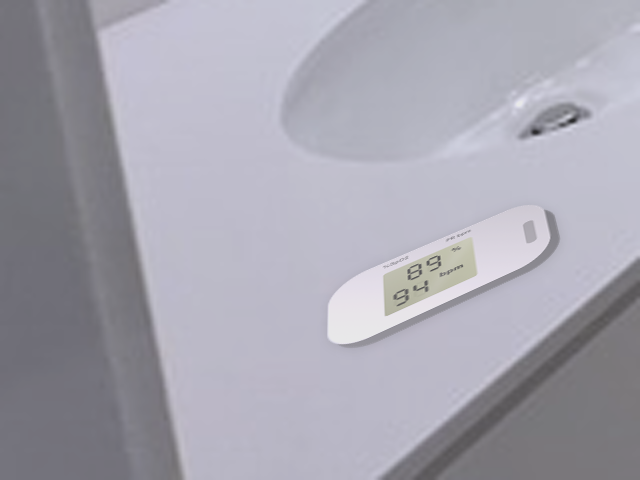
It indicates 89
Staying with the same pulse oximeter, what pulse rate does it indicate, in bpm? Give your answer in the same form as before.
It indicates 94
